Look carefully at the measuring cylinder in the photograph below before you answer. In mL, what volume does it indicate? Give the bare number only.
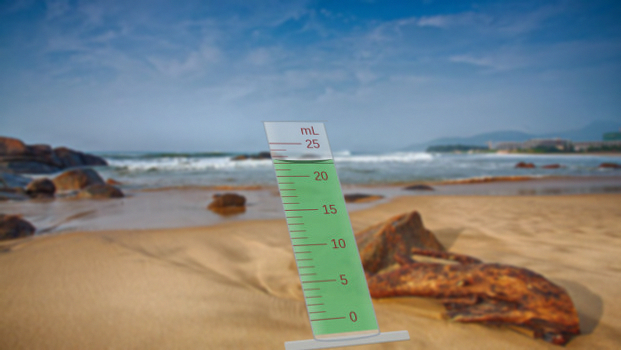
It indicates 22
